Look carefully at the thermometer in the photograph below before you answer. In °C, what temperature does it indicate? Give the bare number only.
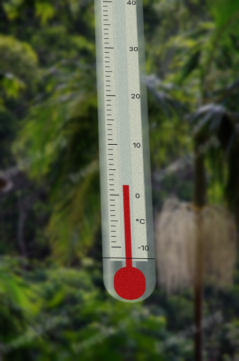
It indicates 2
